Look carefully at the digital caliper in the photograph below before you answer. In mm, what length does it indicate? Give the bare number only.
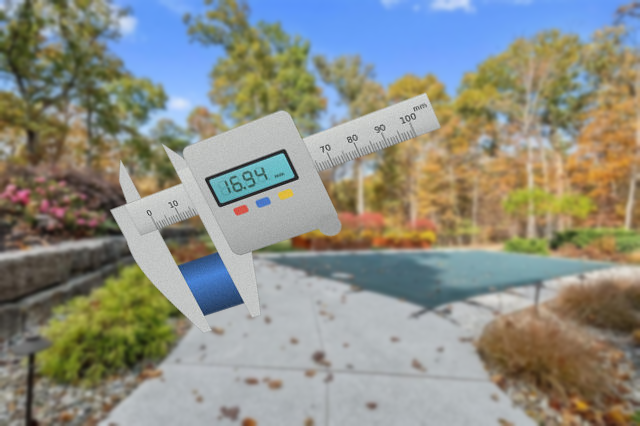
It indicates 16.94
